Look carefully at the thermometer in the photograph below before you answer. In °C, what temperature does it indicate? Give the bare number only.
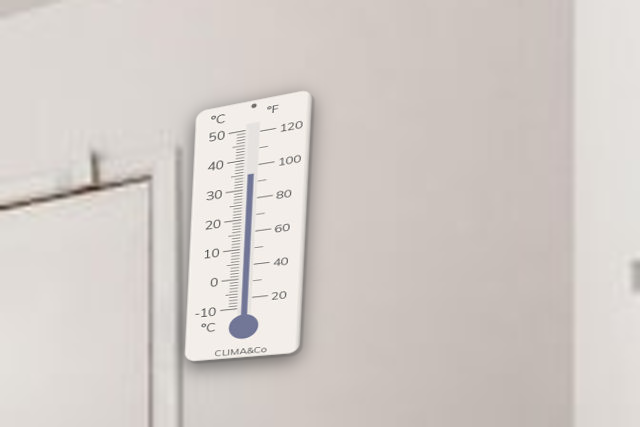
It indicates 35
